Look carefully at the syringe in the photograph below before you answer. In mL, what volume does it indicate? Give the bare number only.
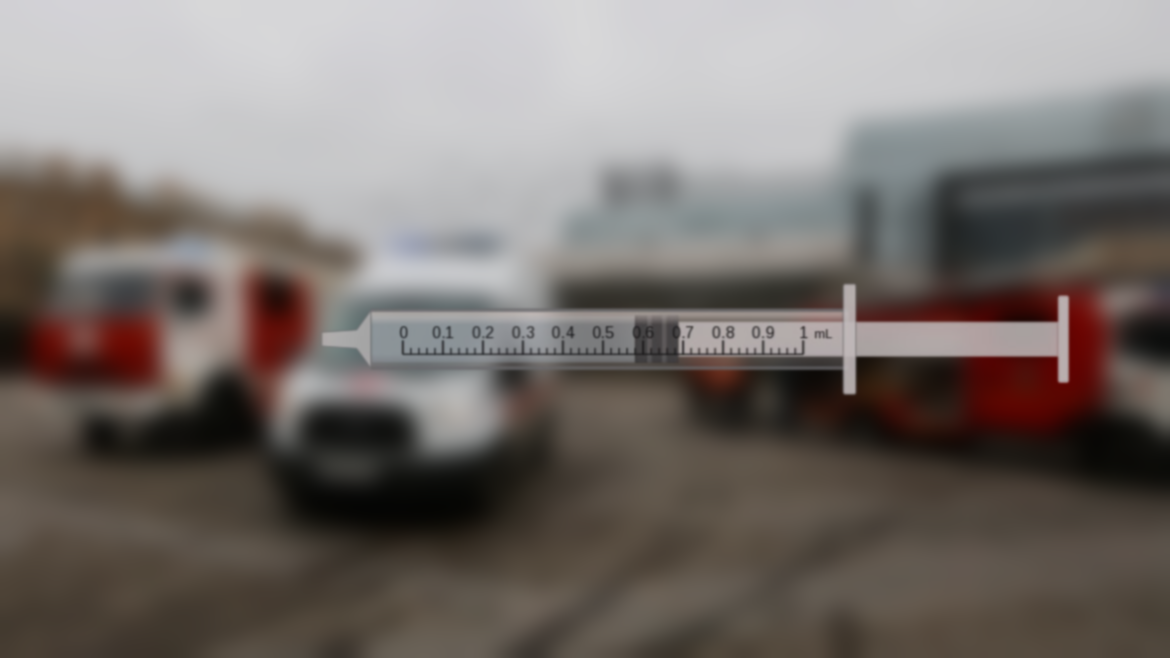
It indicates 0.58
